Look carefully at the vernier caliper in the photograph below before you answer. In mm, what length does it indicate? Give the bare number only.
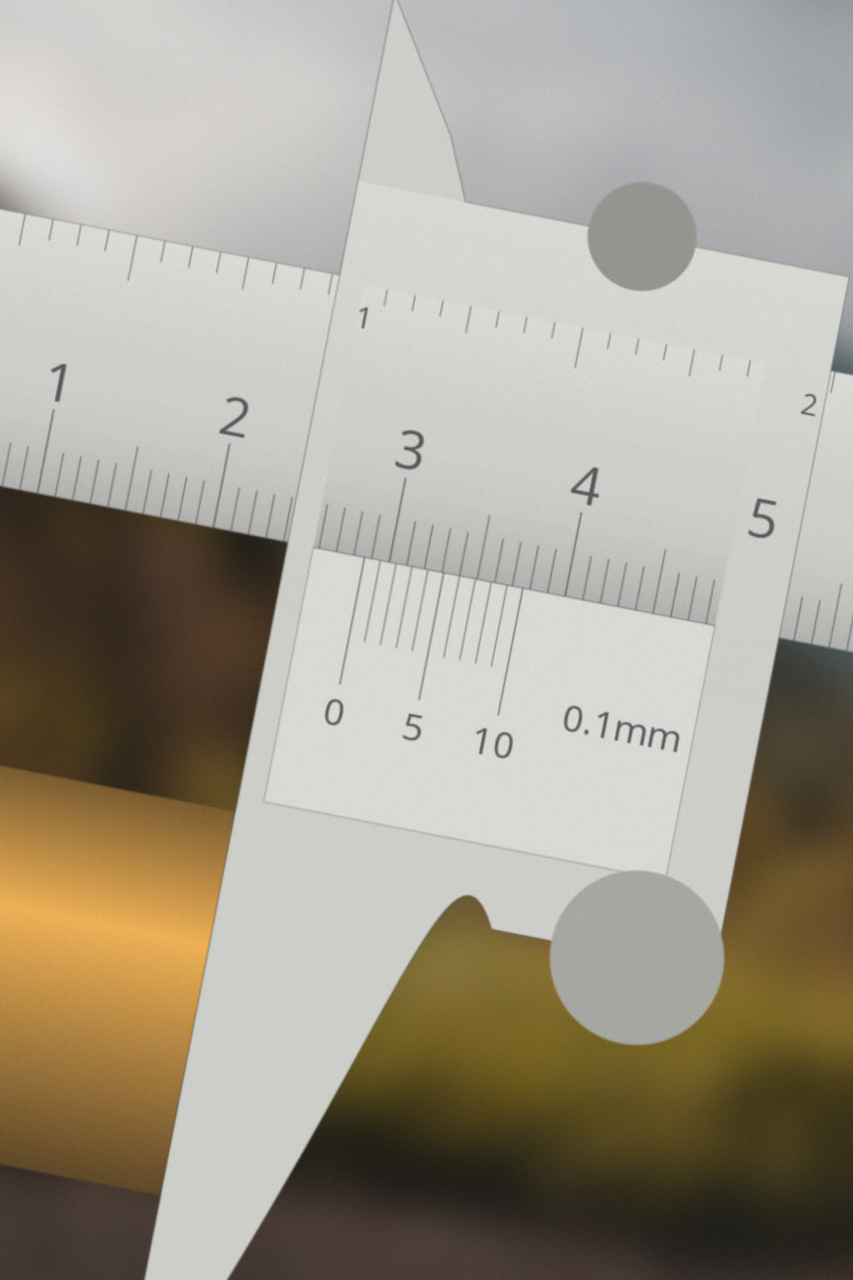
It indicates 28.6
